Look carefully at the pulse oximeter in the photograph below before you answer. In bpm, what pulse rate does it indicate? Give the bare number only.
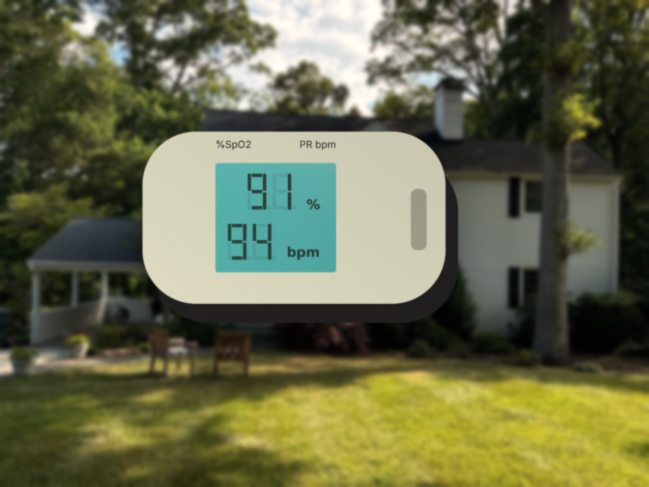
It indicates 94
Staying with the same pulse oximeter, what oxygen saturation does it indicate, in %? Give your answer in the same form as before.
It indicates 91
